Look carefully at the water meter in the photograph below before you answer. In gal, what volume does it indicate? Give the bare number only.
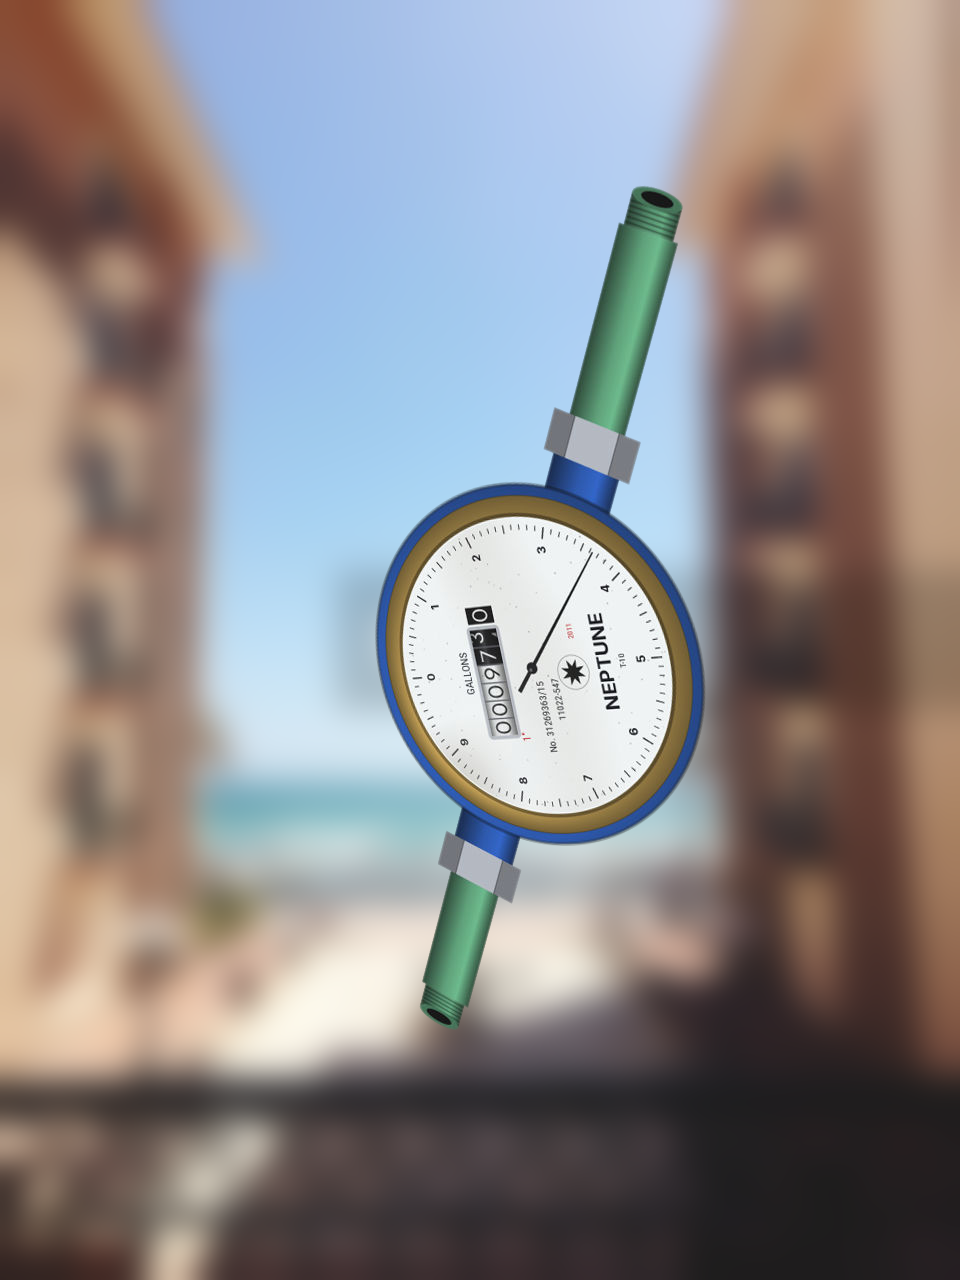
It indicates 9733.6
